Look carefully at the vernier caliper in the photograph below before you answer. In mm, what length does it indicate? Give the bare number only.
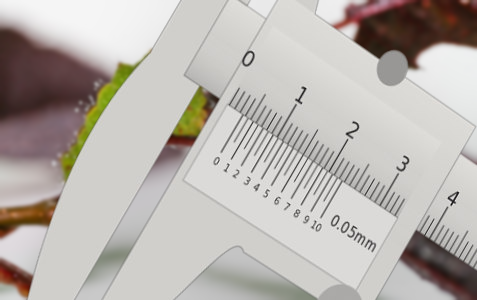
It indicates 3.6
